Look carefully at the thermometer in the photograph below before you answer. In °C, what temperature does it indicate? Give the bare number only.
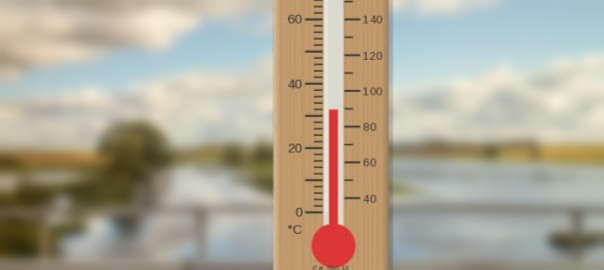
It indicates 32
